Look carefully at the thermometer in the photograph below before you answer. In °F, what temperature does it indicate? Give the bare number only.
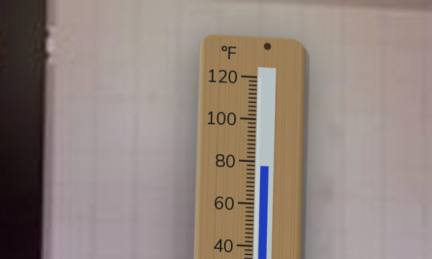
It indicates 78
